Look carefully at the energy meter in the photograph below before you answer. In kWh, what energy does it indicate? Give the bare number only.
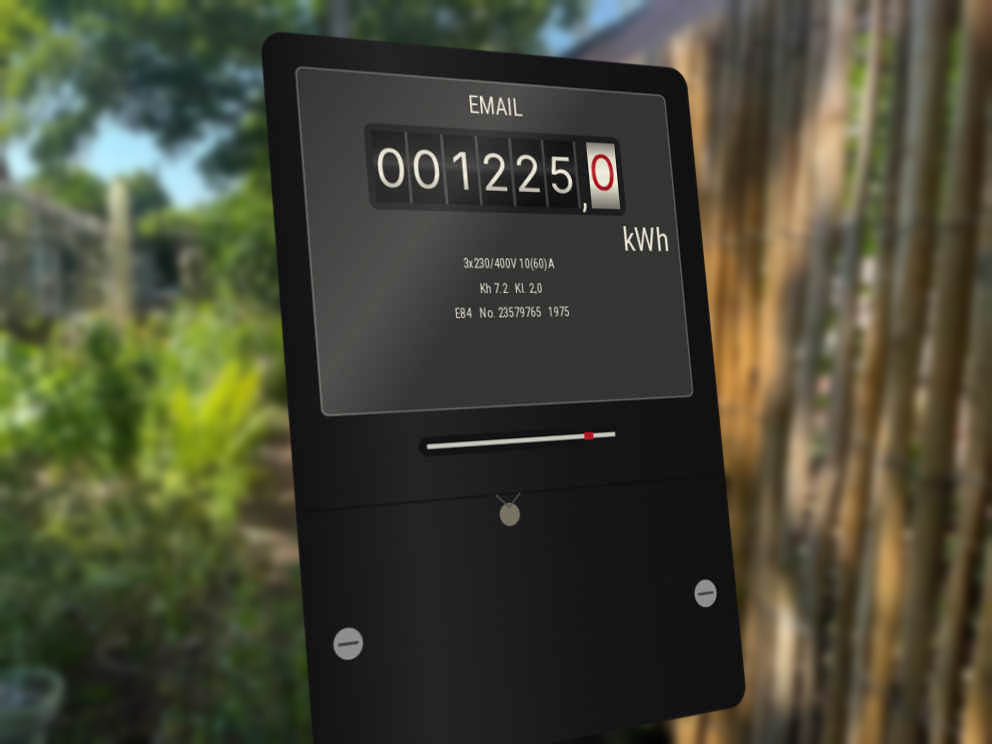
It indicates 1225.0
